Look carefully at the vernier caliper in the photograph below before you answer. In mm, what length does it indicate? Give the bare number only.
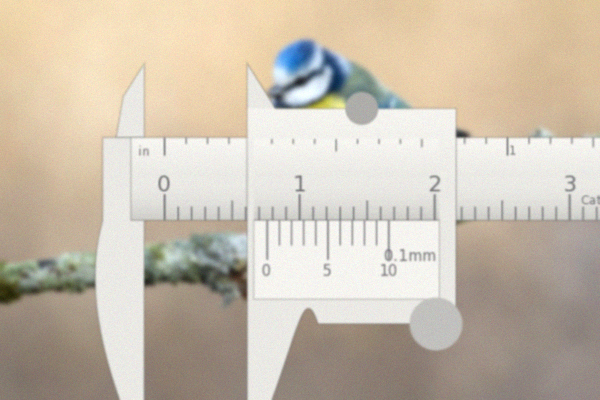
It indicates 7.6
